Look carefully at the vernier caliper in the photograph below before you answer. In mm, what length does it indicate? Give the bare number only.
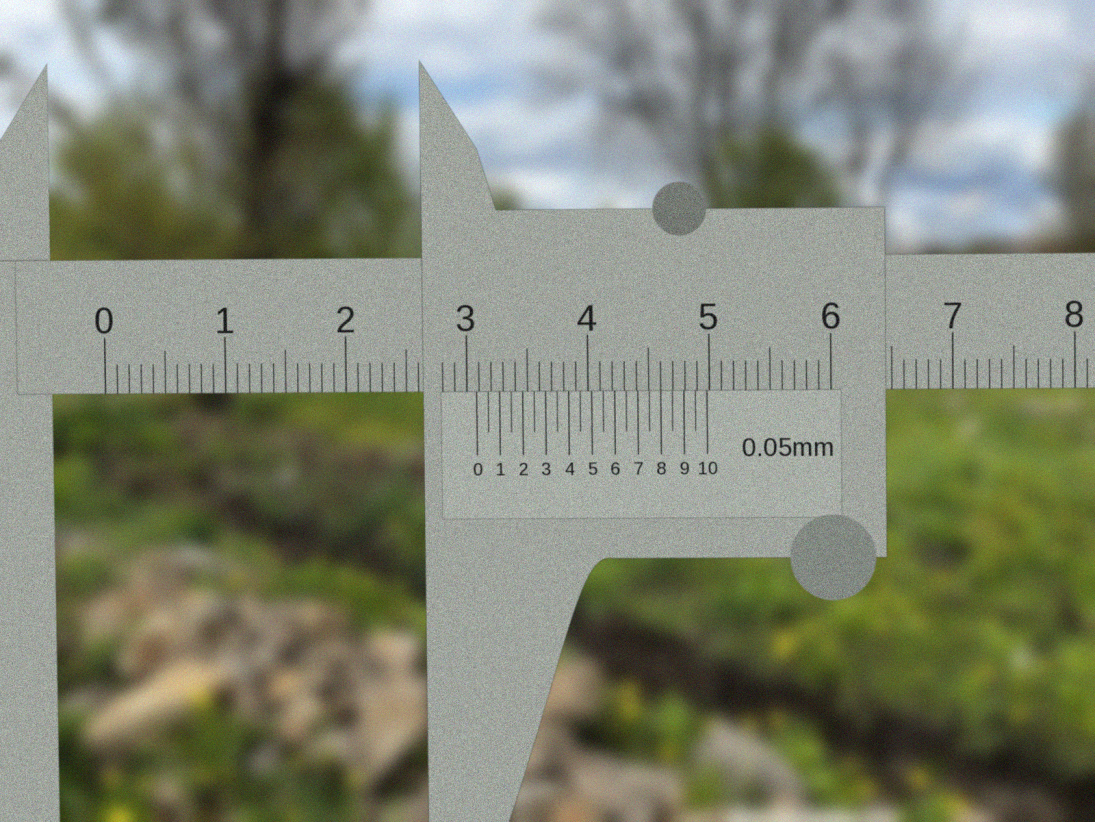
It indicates 30.8
